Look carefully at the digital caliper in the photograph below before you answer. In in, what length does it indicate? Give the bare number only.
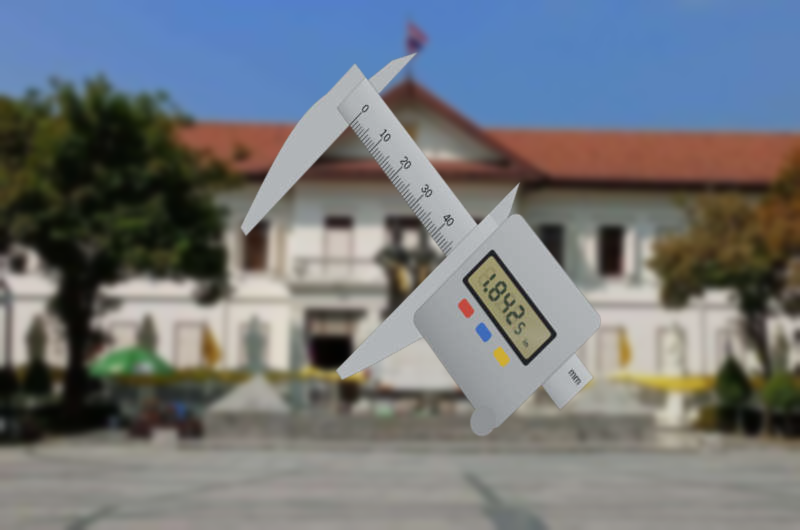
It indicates 1.8425
